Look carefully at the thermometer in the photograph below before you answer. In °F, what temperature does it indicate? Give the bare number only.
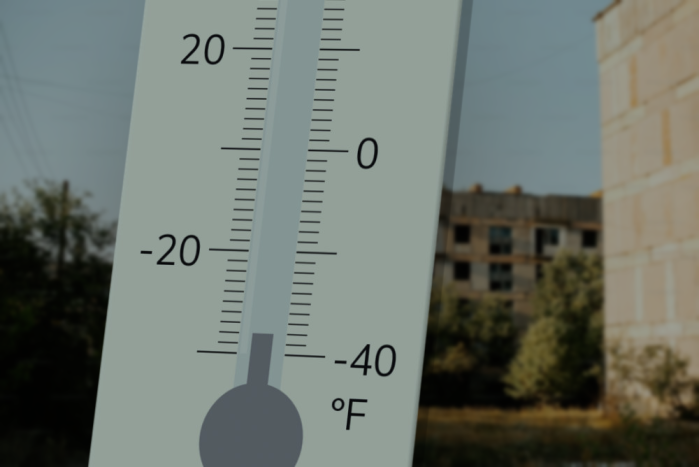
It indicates -36
